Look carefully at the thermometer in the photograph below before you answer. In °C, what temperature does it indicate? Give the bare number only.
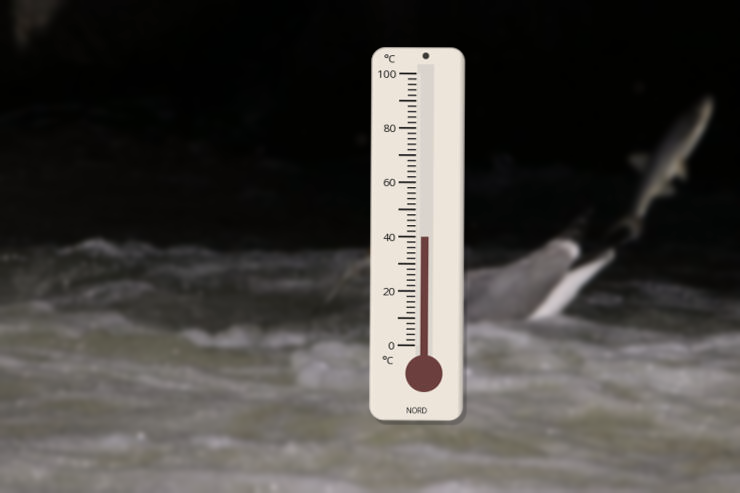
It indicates 40
